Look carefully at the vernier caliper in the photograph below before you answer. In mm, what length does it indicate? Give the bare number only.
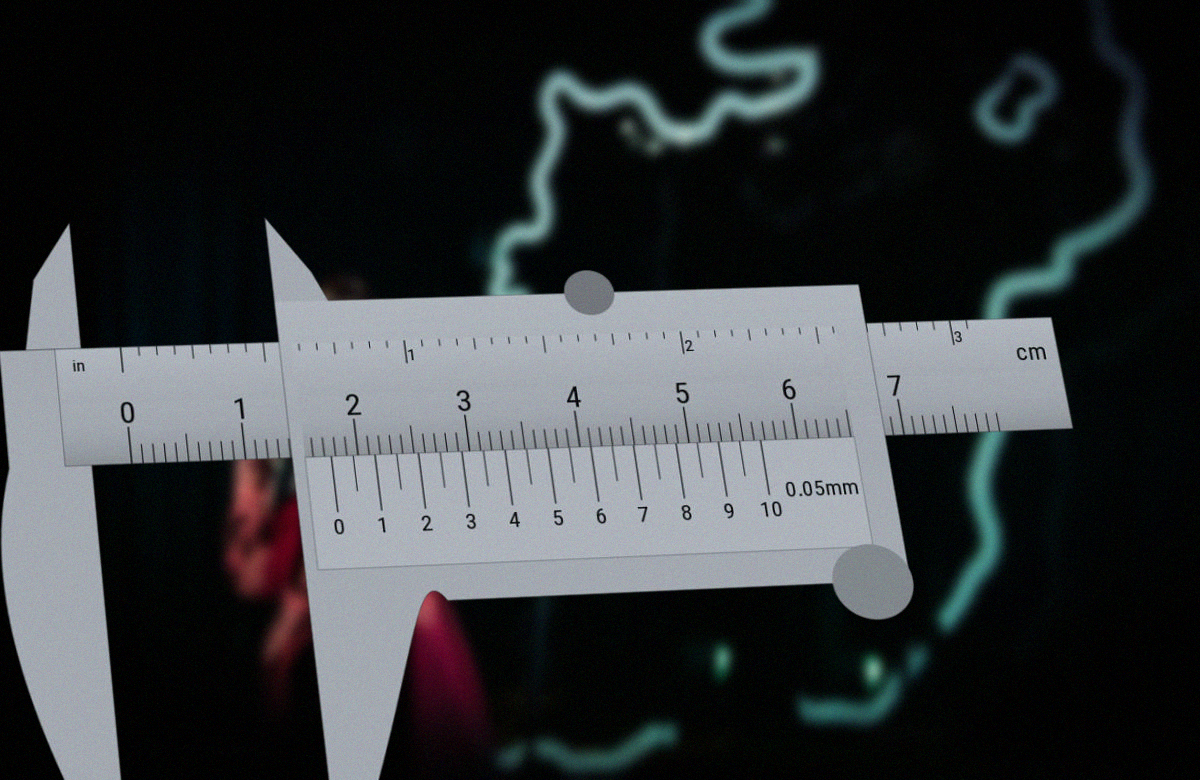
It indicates 17.6
